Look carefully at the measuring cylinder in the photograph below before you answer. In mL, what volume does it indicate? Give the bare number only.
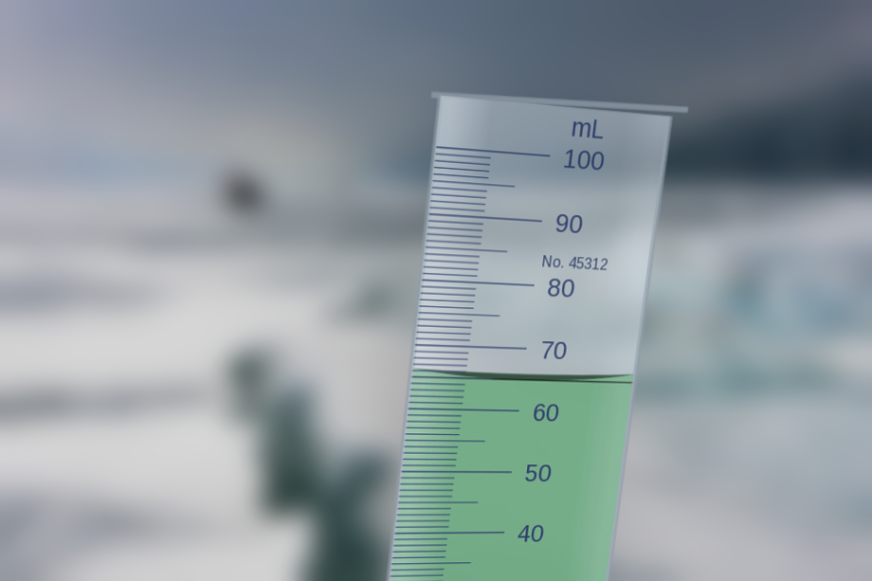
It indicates 65
